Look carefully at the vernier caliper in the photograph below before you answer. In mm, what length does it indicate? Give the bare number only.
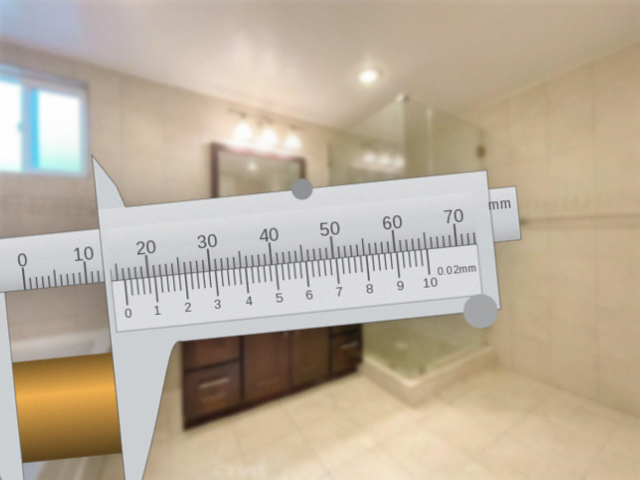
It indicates 16.2
